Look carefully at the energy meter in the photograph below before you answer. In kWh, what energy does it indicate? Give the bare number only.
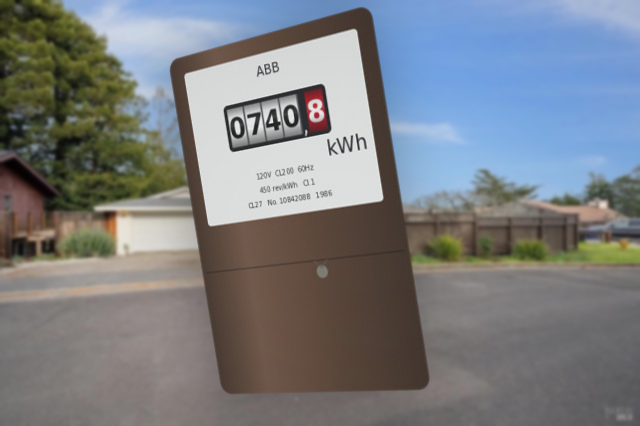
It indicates 740.8
